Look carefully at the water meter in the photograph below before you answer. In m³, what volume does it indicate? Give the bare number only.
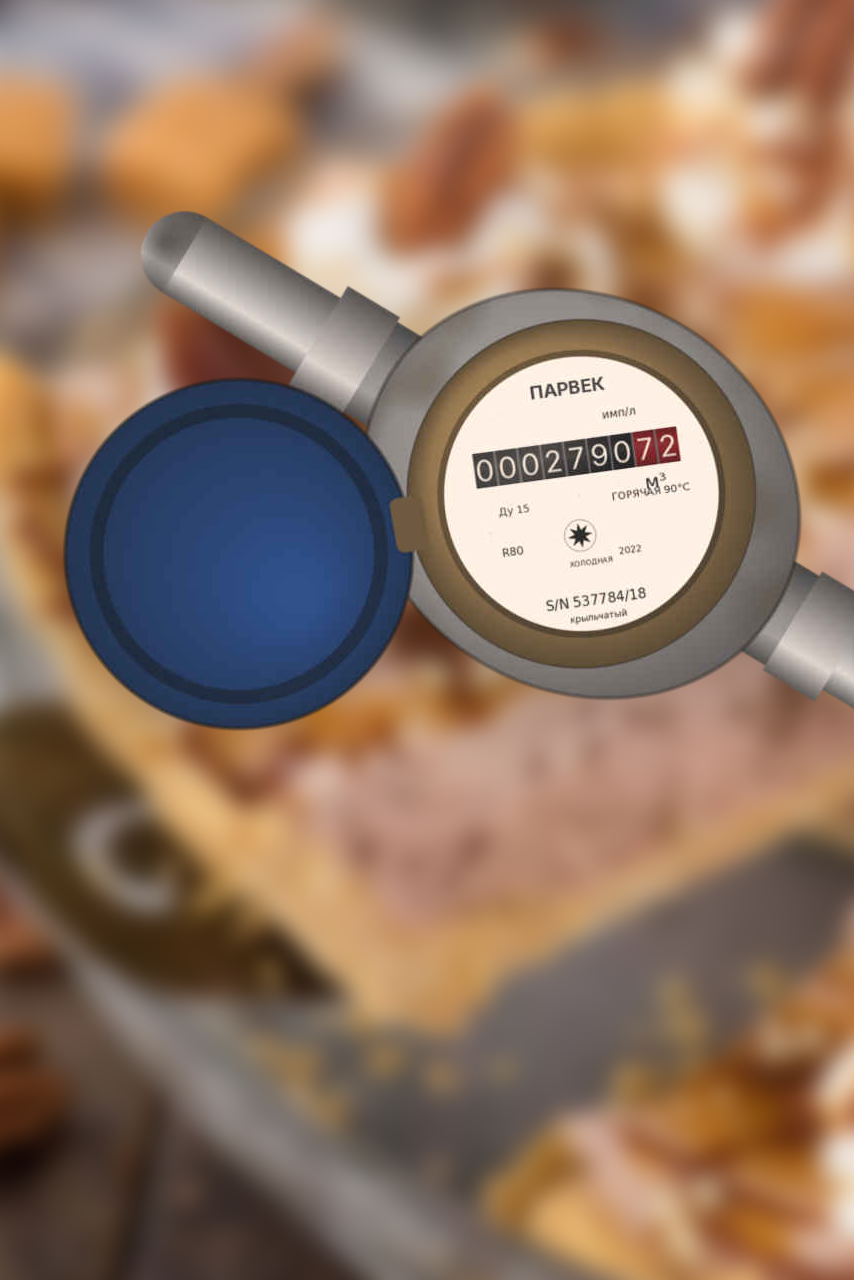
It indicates 2790.72
